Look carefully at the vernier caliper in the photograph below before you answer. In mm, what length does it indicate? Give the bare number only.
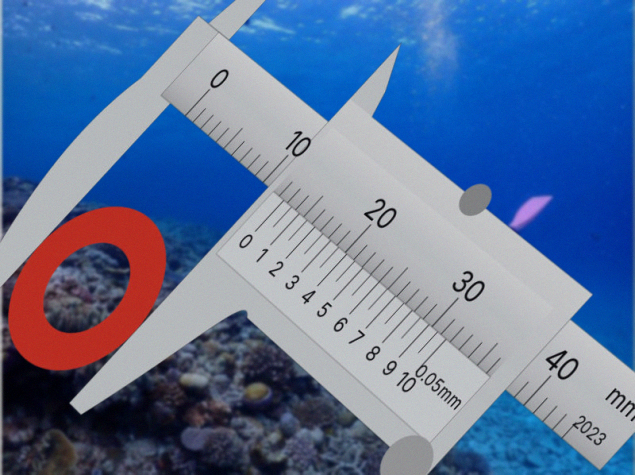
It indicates 12.6
